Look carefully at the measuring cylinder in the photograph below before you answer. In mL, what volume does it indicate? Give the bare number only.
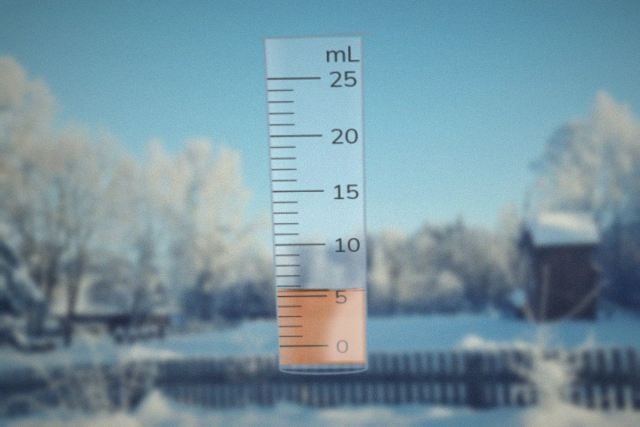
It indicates 5.5
